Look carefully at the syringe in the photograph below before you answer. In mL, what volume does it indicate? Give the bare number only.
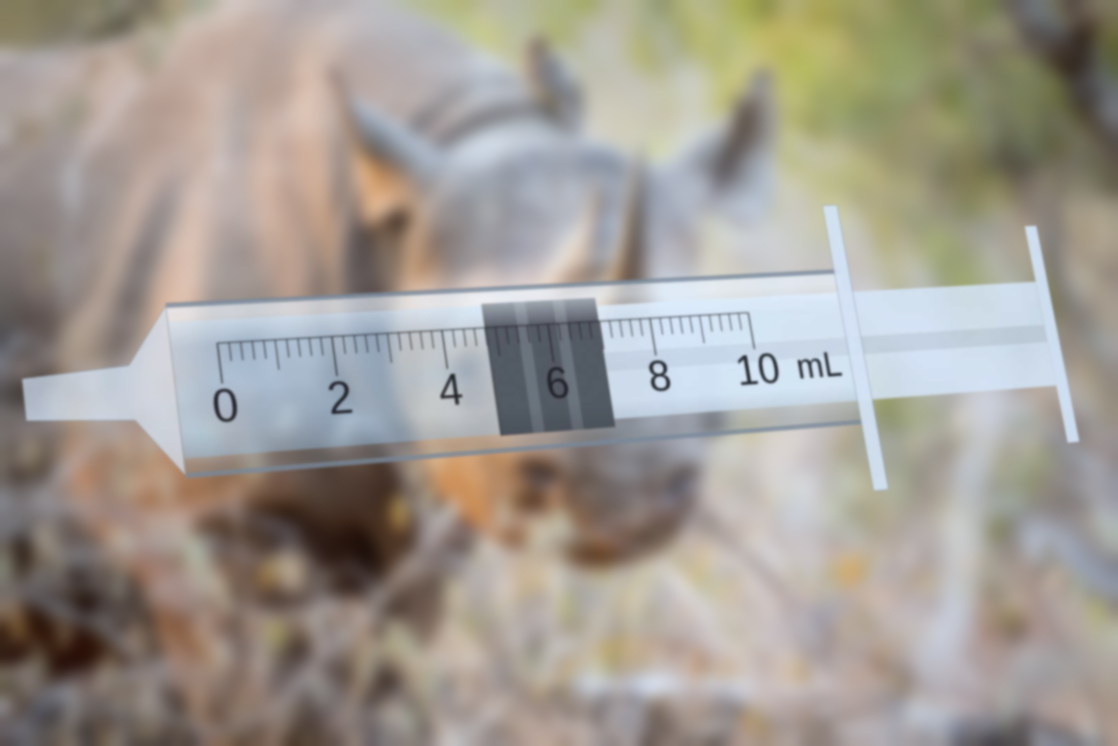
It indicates 4.8
